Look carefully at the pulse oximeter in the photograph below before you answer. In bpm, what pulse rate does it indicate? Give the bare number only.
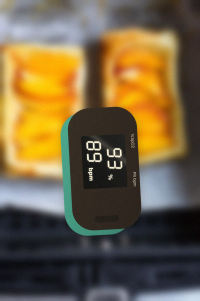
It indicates 89
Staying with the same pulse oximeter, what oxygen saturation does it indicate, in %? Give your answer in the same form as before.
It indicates 93
